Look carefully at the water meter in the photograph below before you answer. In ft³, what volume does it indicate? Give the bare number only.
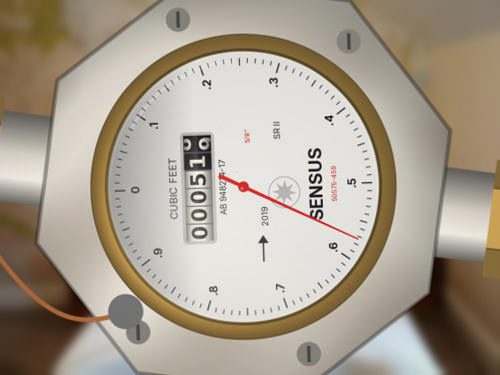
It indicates 518.57
